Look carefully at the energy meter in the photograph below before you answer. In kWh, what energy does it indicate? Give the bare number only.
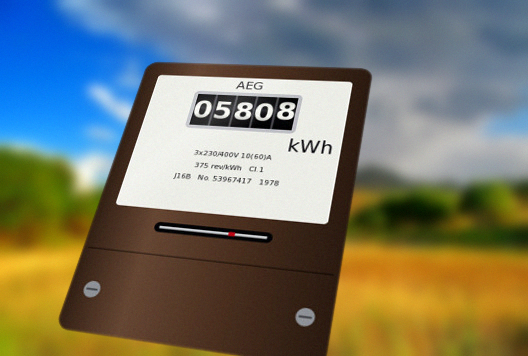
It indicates 5808
